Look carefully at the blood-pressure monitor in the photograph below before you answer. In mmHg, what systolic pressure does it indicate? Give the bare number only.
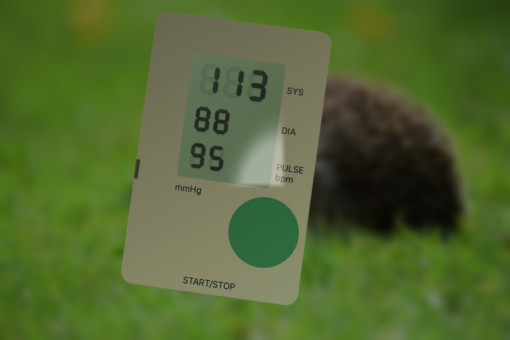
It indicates 113
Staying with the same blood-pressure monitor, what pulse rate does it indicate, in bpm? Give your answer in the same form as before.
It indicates 95
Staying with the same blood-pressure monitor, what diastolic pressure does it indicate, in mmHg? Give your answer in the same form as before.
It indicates 88
